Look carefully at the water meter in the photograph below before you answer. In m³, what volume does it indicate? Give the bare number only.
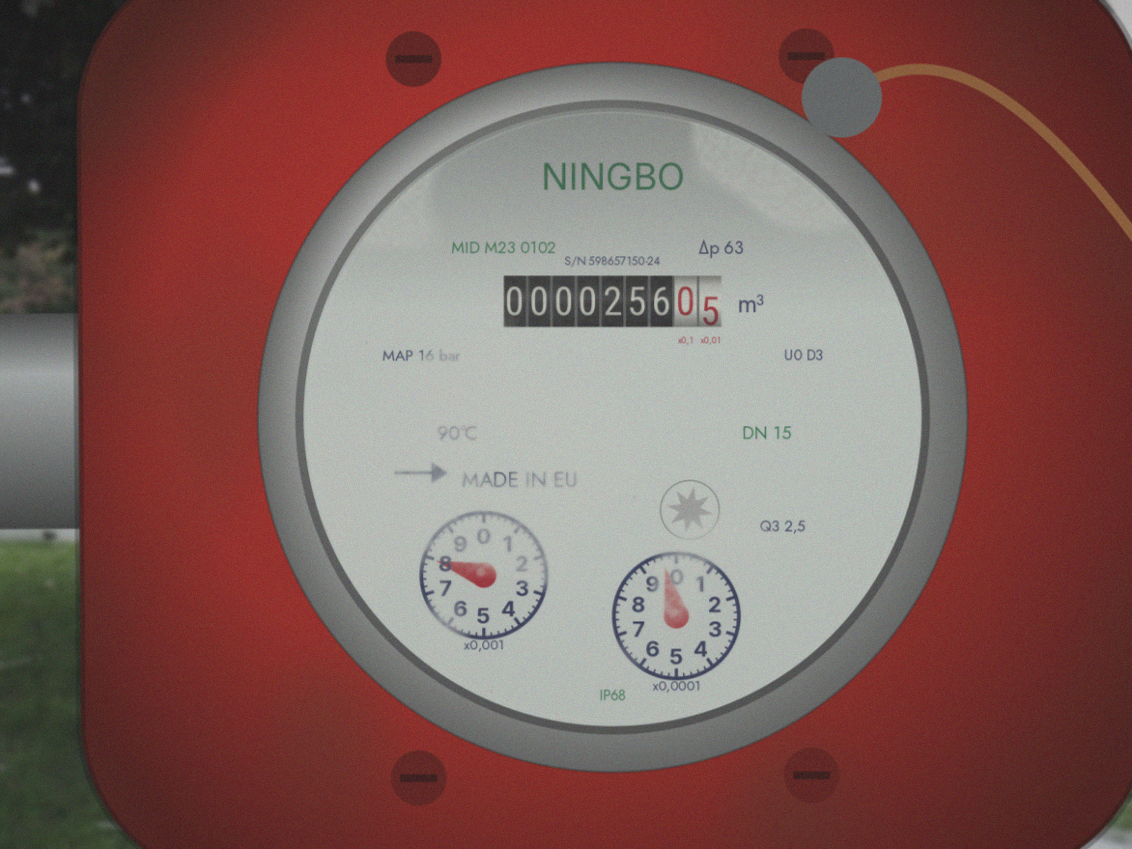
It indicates 256.0479
